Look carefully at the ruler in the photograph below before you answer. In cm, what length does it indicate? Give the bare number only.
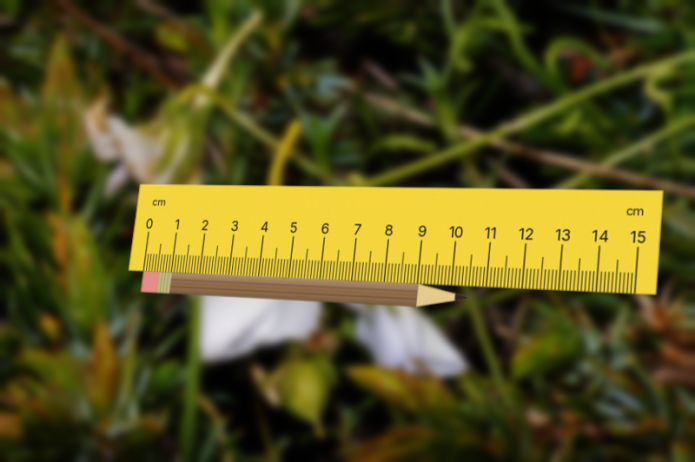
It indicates 10.5
